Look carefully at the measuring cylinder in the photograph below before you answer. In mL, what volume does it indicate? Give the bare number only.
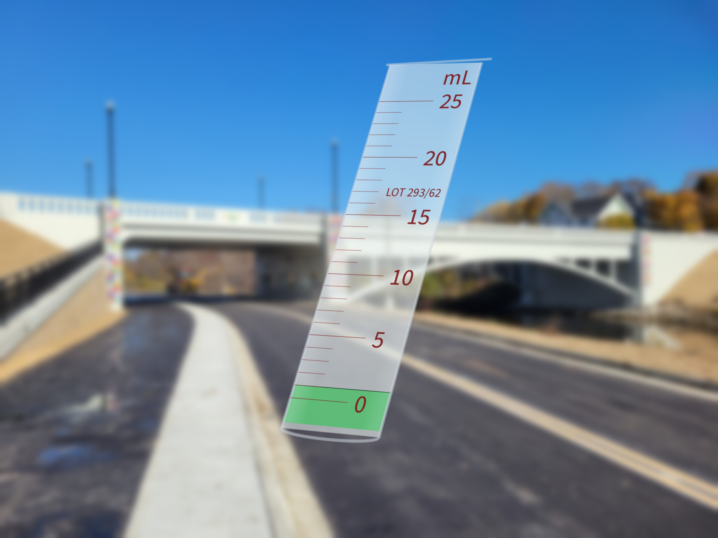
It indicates 1
